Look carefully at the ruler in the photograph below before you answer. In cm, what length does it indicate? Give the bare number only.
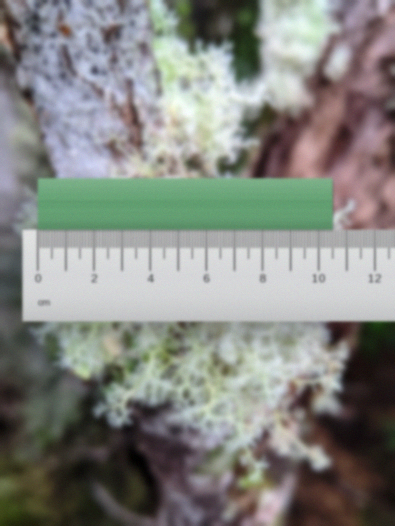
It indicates 10.5
